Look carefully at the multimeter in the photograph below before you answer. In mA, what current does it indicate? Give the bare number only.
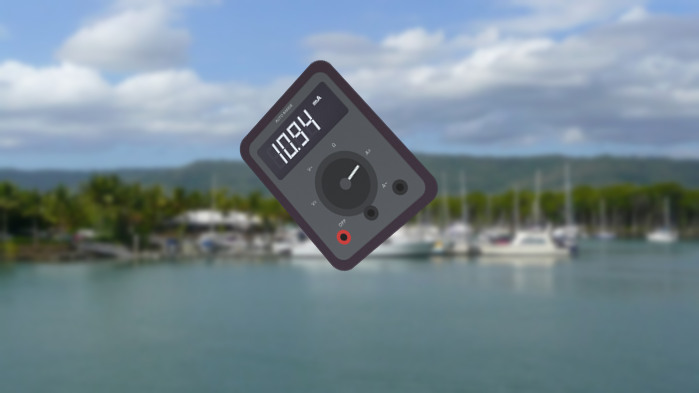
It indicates 10.94
